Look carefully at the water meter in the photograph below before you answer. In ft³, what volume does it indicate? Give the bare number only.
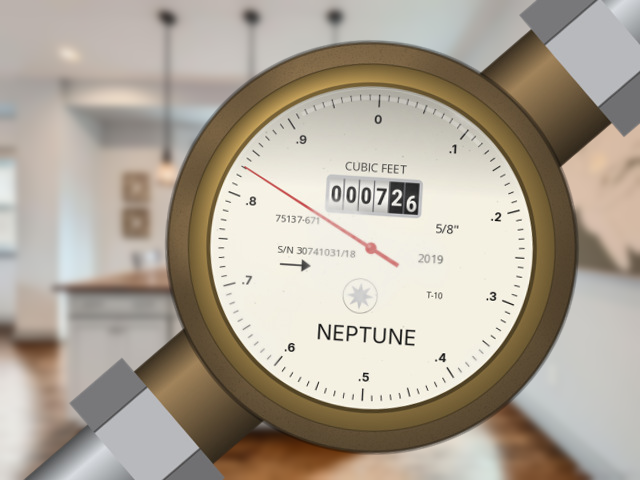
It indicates 725.83
